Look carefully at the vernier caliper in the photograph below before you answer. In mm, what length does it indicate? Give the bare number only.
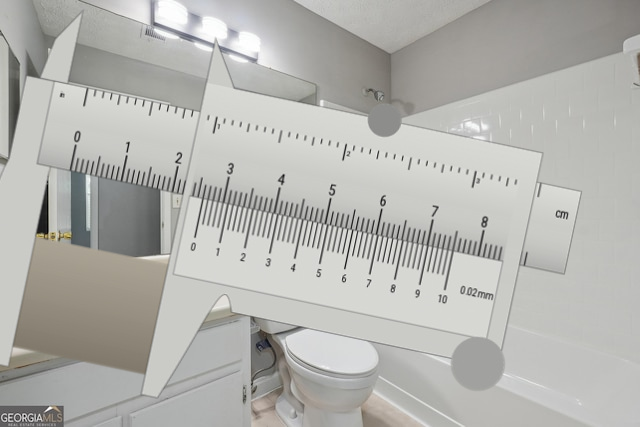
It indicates 26.0
